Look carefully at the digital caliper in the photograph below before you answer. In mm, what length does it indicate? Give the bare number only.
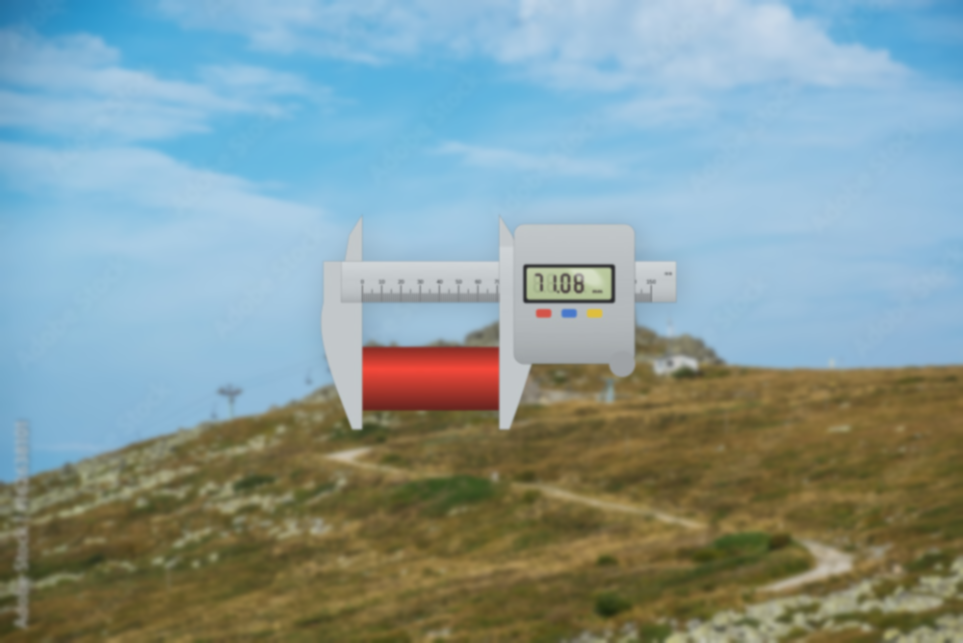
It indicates 71.08
